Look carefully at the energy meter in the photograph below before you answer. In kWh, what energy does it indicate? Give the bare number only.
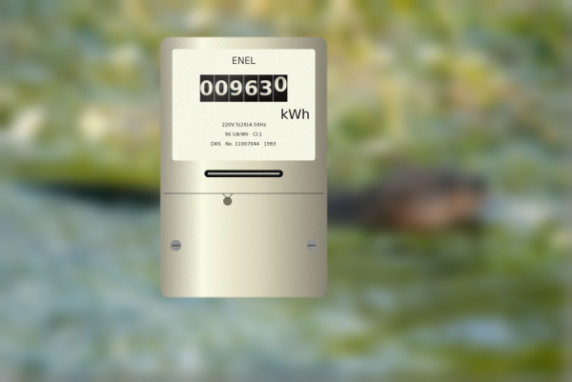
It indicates 9630
